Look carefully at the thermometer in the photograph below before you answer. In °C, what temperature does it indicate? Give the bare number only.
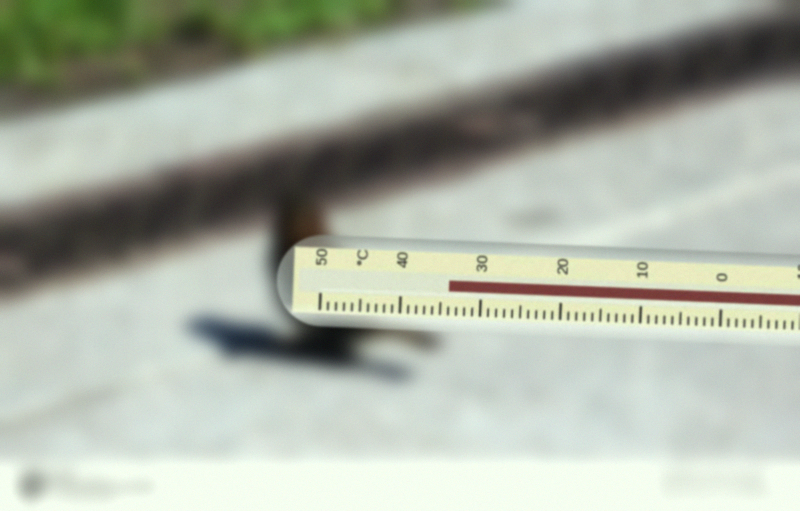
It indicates 34
